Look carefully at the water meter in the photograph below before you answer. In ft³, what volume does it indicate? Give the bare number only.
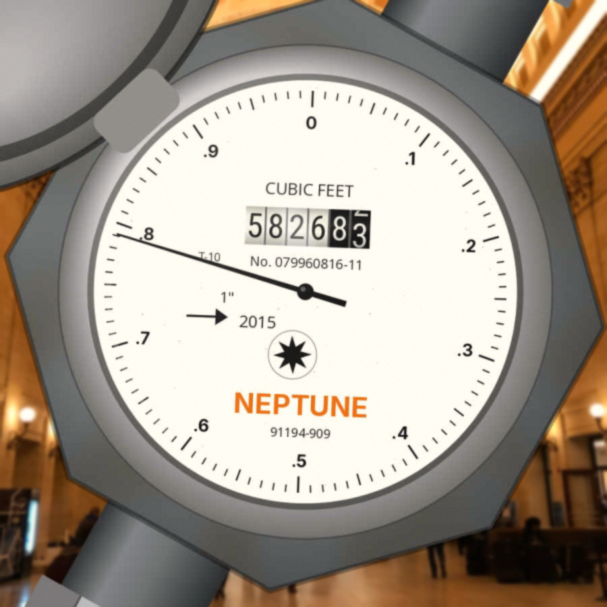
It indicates 582682.79
